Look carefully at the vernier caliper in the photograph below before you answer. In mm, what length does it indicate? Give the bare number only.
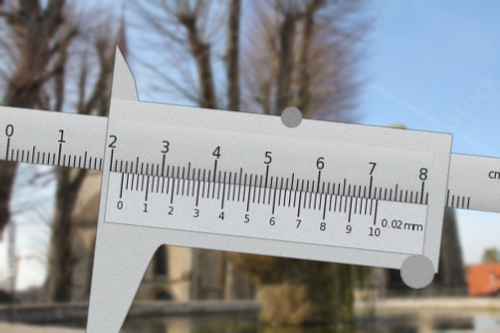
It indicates 22.5
